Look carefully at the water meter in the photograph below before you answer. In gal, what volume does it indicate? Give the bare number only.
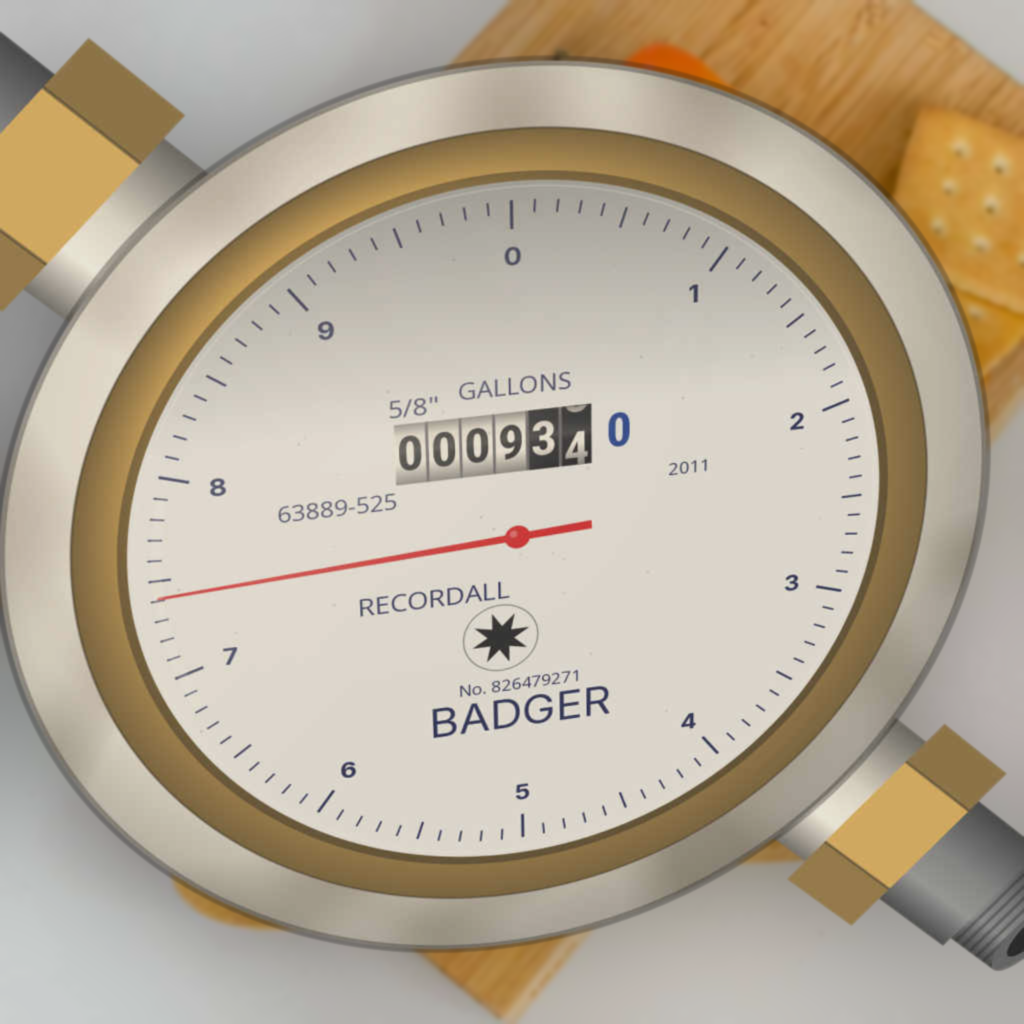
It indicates 9337.4
